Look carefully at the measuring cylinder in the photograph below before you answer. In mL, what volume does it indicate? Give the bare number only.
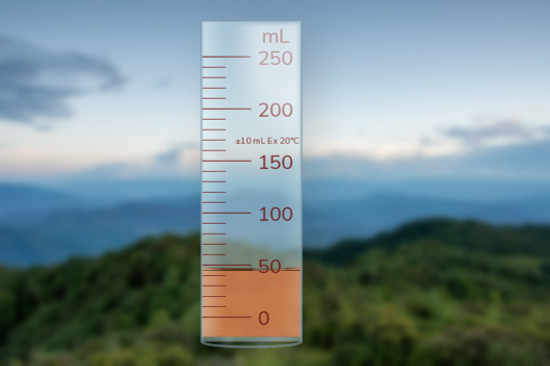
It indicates 45
